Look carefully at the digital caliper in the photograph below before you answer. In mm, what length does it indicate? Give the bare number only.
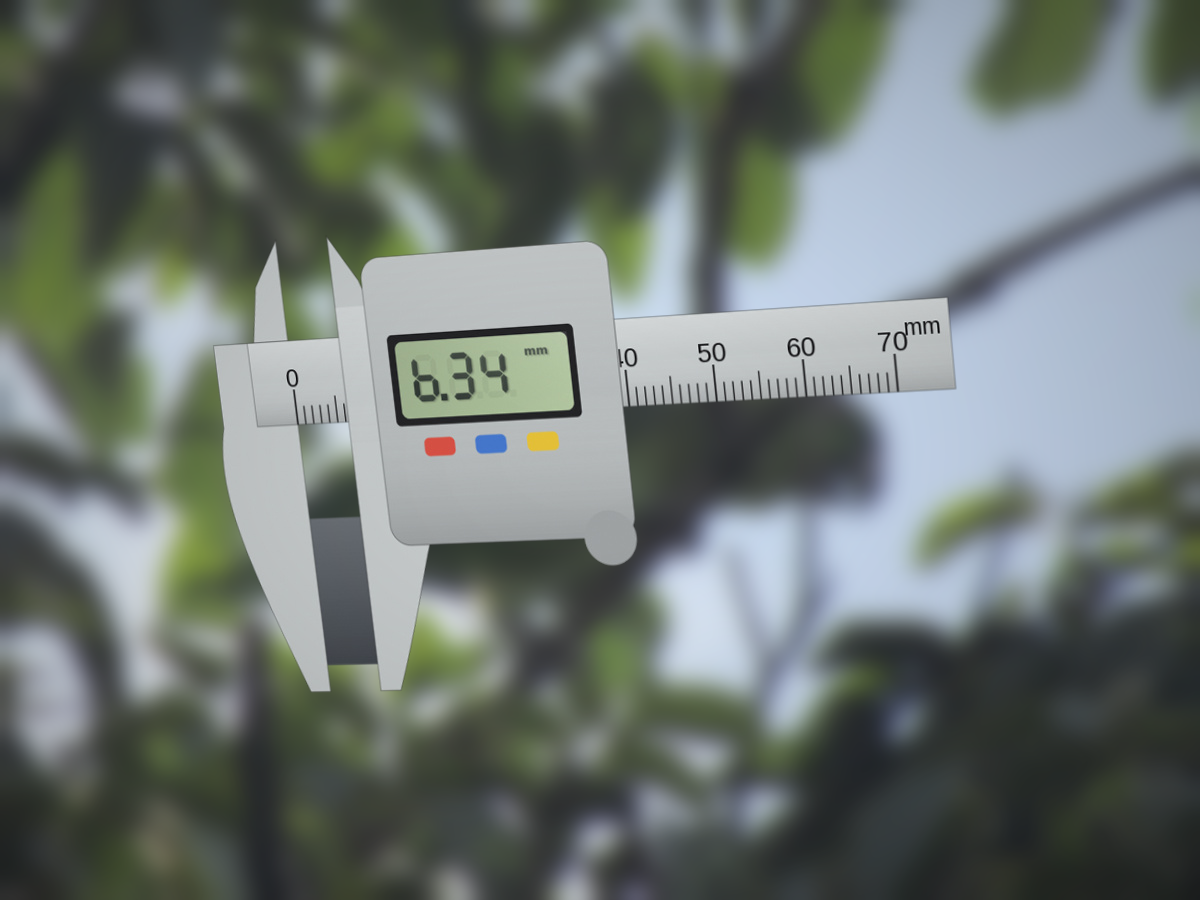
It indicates 6.34
